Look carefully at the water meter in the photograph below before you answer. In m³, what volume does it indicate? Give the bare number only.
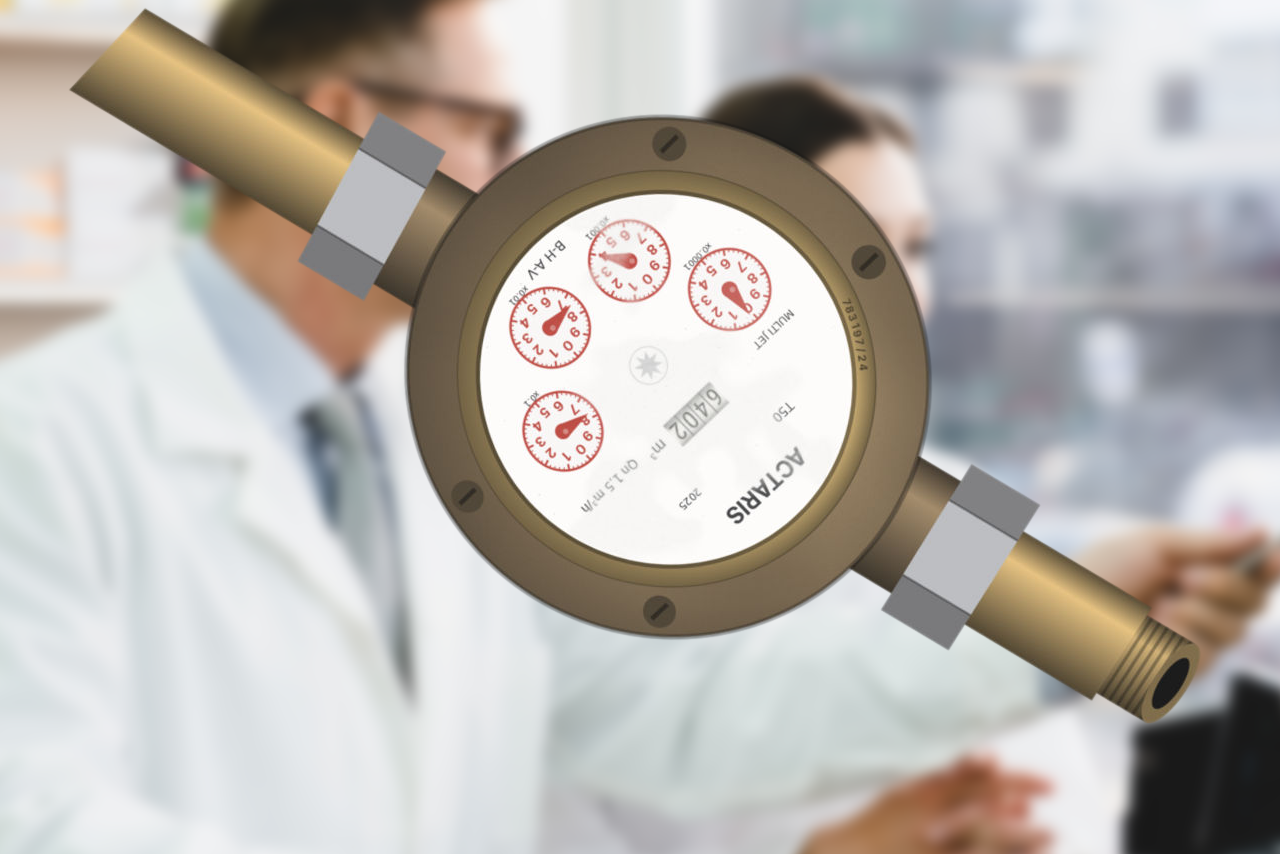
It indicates 6402.7740
